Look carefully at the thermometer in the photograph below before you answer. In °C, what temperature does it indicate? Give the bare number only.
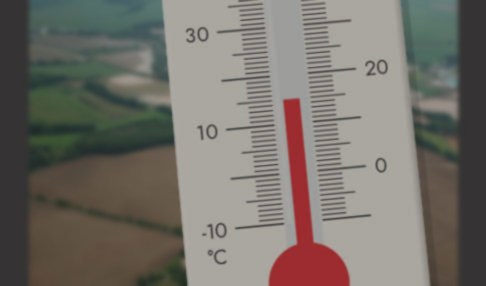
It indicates 15
